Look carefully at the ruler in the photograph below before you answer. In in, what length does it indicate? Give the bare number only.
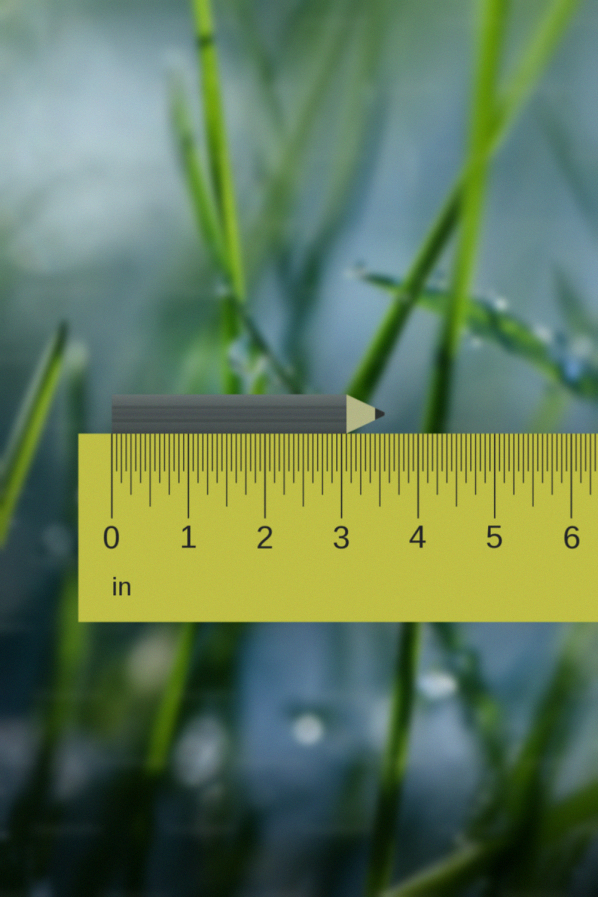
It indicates 3.5625
